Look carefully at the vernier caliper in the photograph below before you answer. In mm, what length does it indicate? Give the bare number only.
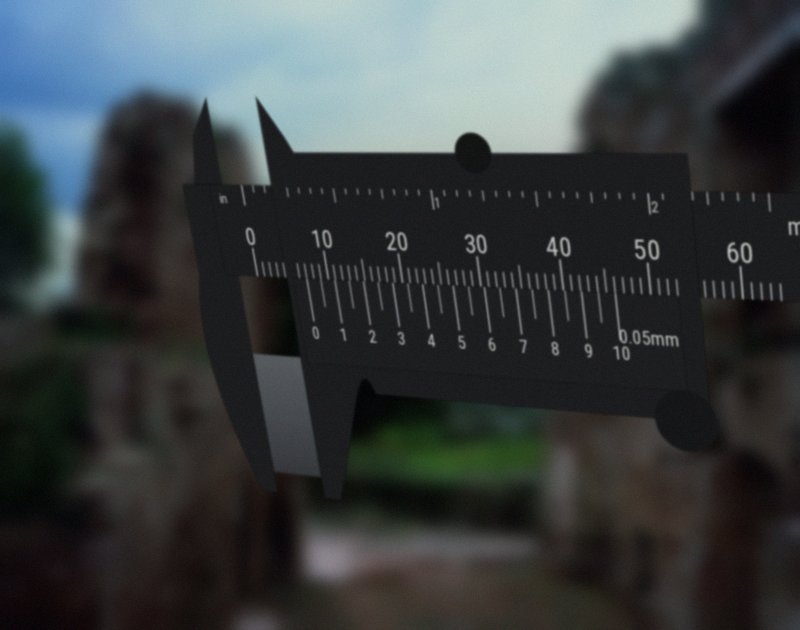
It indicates 7.0
